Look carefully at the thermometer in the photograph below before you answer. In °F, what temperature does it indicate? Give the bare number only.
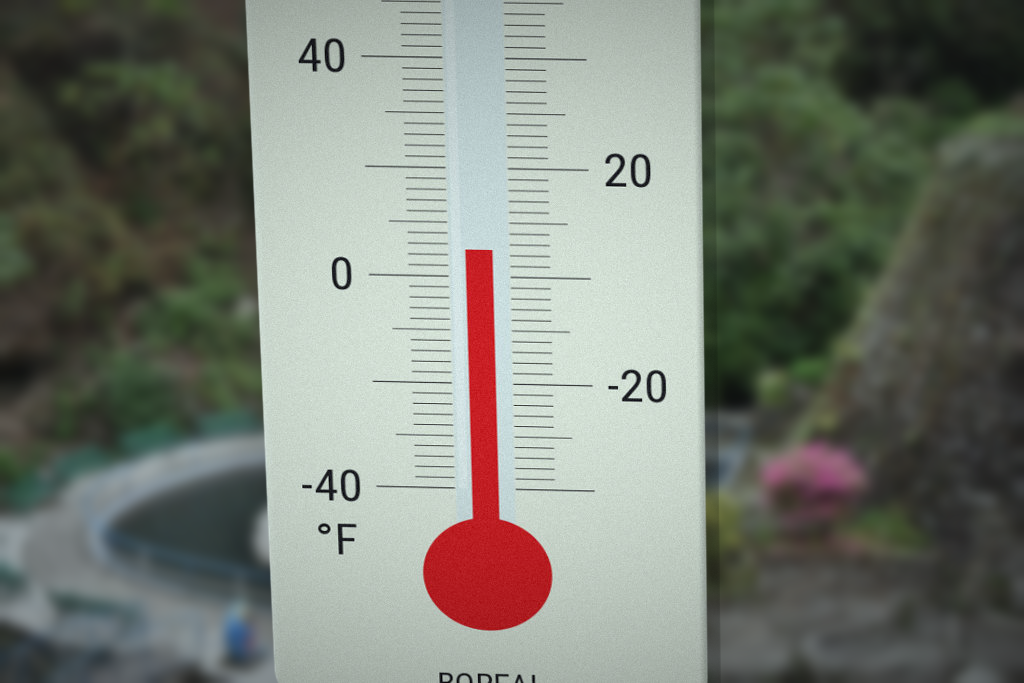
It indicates 5
